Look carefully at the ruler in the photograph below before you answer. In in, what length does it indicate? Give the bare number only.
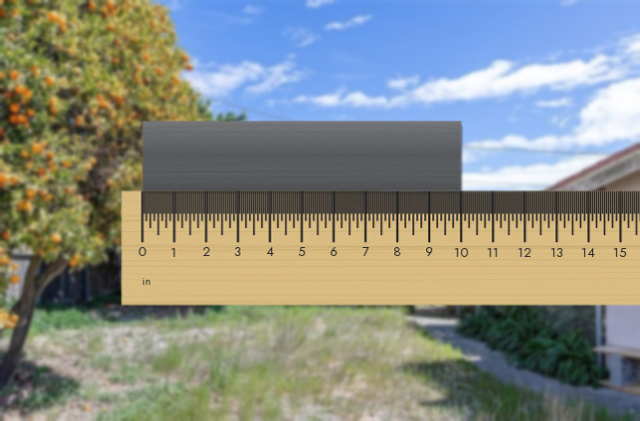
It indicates 10
